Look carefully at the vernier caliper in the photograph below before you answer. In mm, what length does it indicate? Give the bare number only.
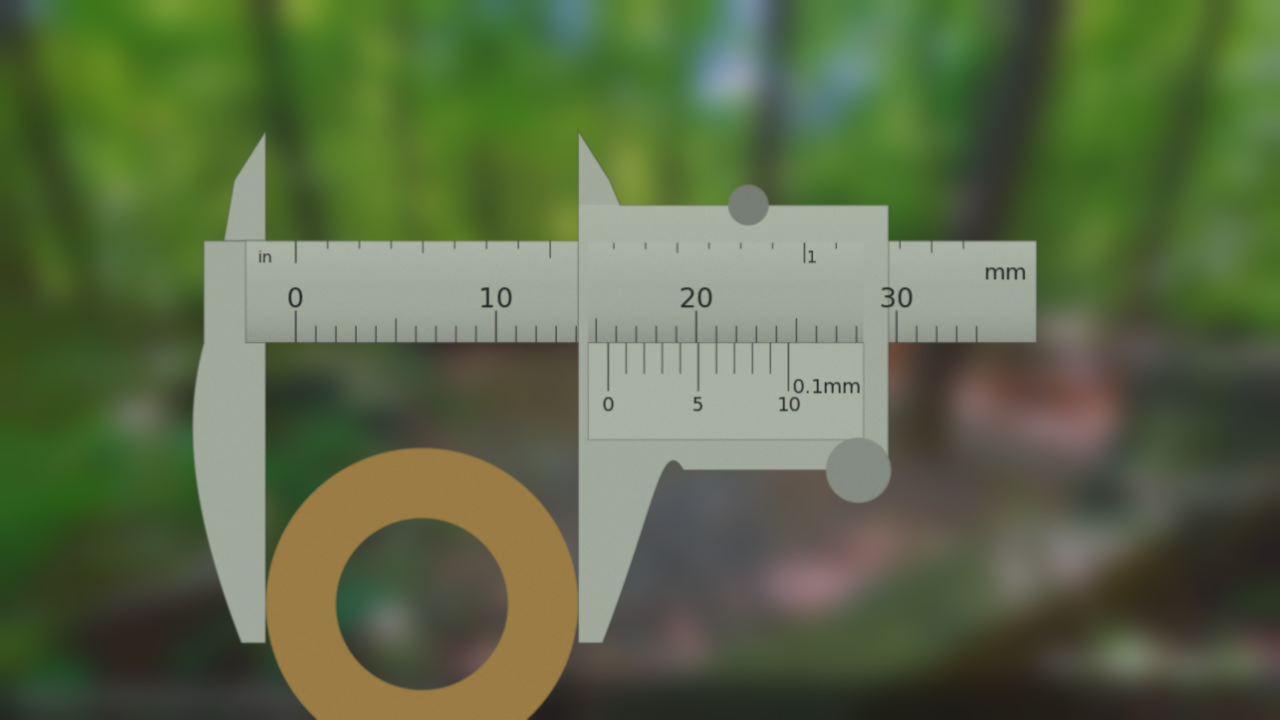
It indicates 15.6
